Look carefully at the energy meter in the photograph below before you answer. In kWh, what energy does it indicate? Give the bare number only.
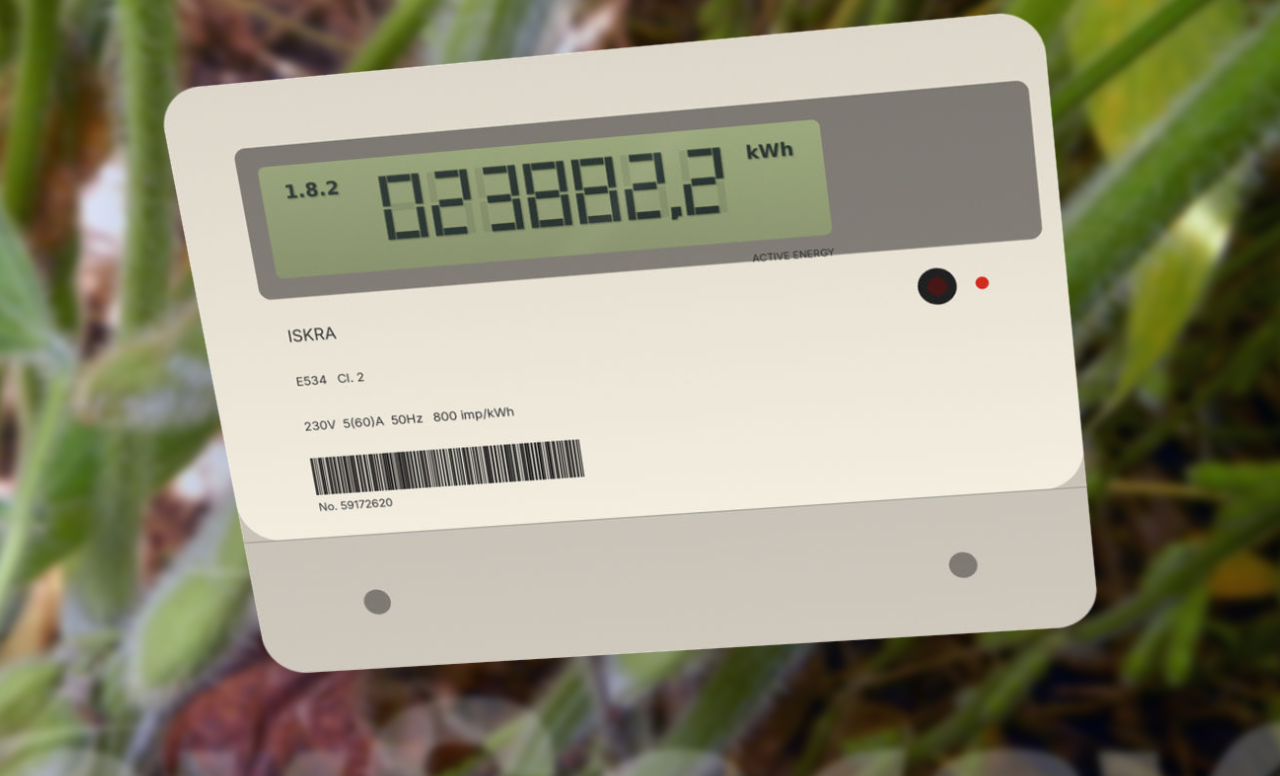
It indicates 23882.2
